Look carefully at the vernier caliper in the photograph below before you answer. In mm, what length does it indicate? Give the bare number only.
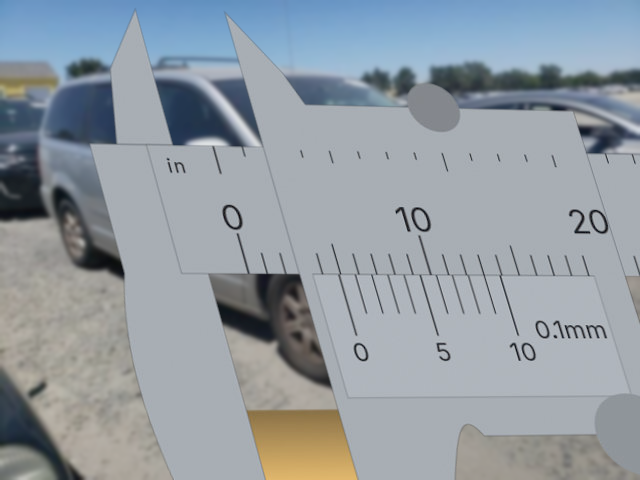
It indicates 4.9
